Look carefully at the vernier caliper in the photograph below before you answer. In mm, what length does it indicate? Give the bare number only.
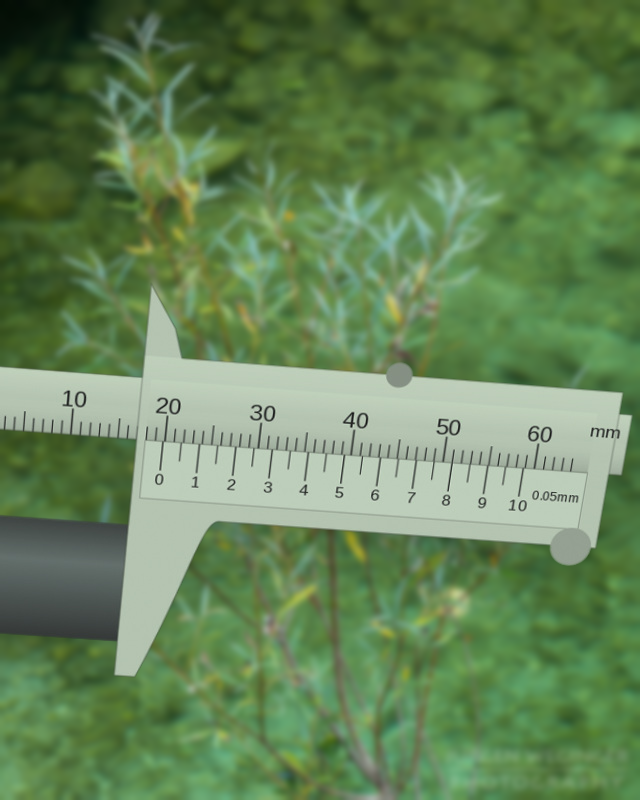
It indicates 19.8
